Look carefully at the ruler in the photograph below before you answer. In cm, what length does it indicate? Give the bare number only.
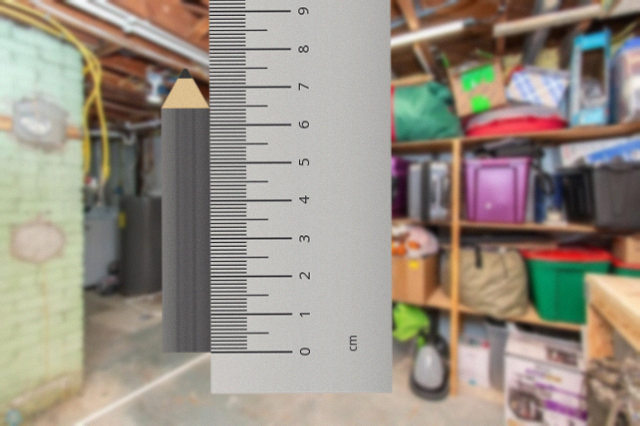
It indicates 7.5
